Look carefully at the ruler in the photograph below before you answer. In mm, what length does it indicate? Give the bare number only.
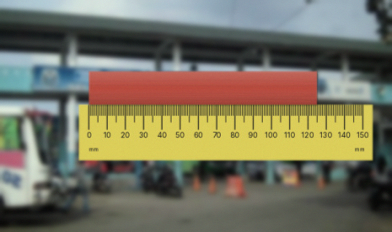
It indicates 125
